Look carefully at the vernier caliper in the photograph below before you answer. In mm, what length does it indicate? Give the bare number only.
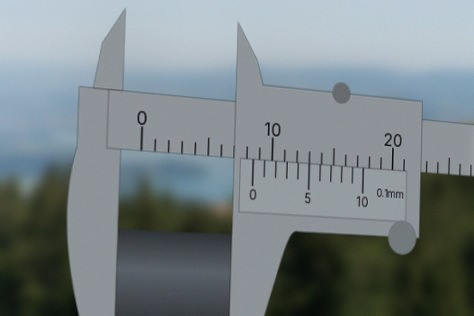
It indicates 8.5
